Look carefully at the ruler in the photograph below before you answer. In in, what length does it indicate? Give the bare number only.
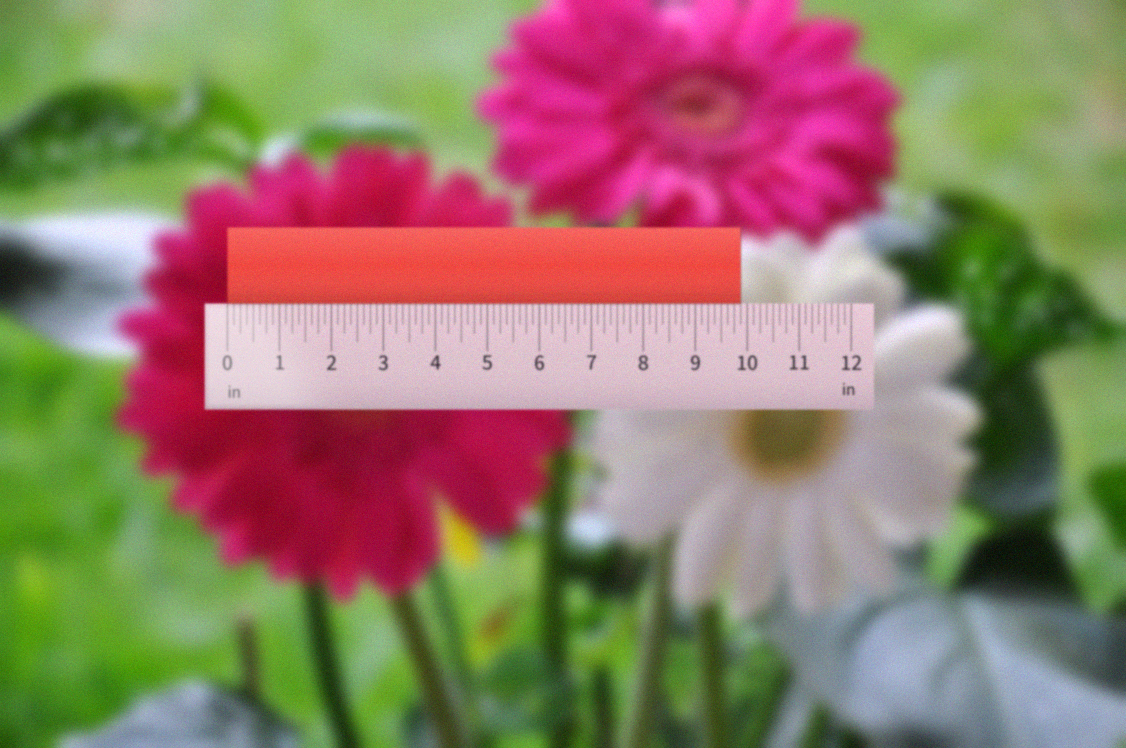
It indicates 9.875
